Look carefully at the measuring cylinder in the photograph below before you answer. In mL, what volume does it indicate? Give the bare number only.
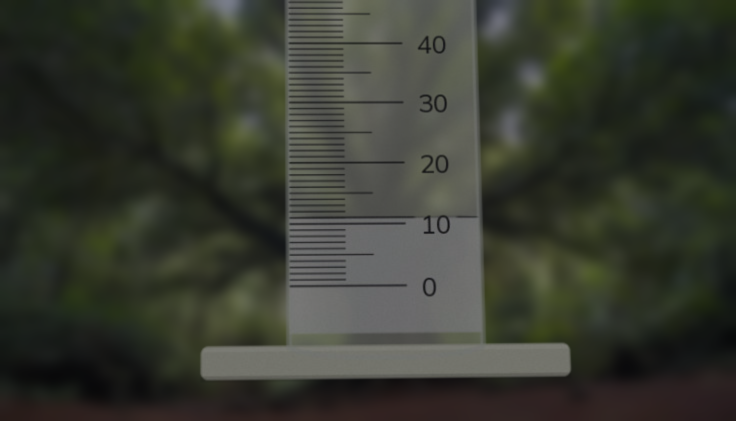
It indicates 11
